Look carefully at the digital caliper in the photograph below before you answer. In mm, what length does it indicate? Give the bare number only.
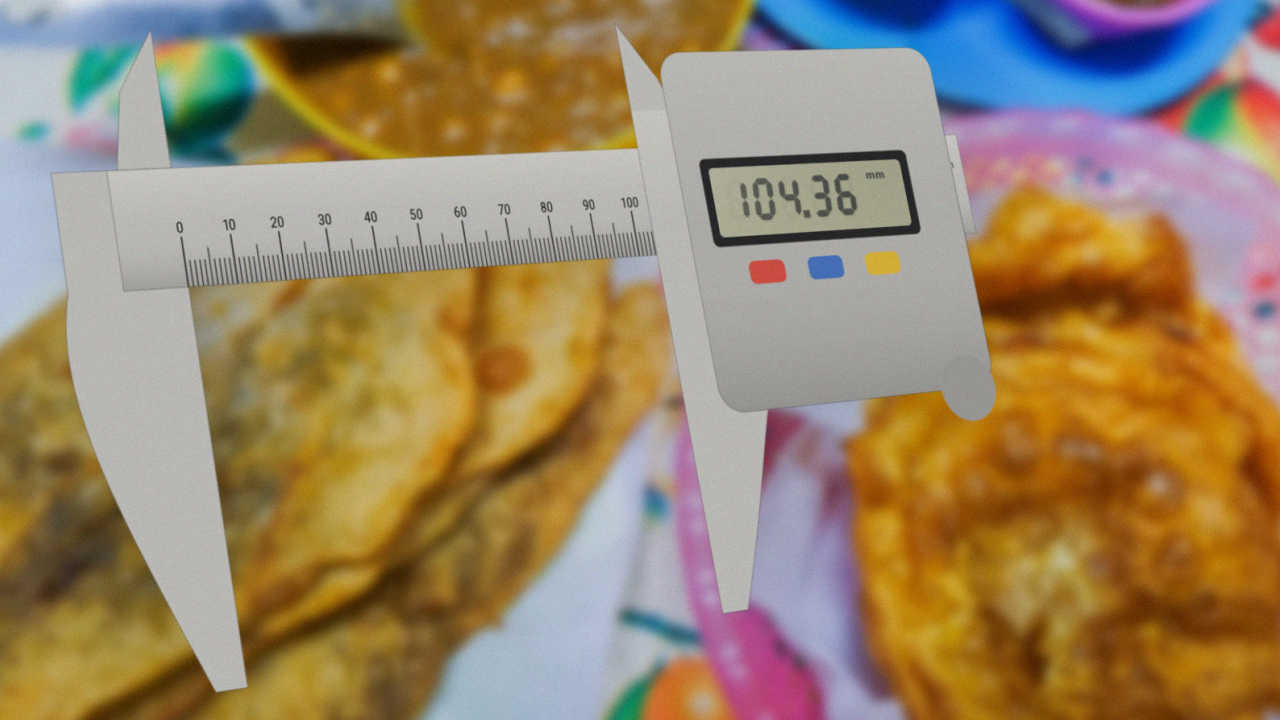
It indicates 104.36
